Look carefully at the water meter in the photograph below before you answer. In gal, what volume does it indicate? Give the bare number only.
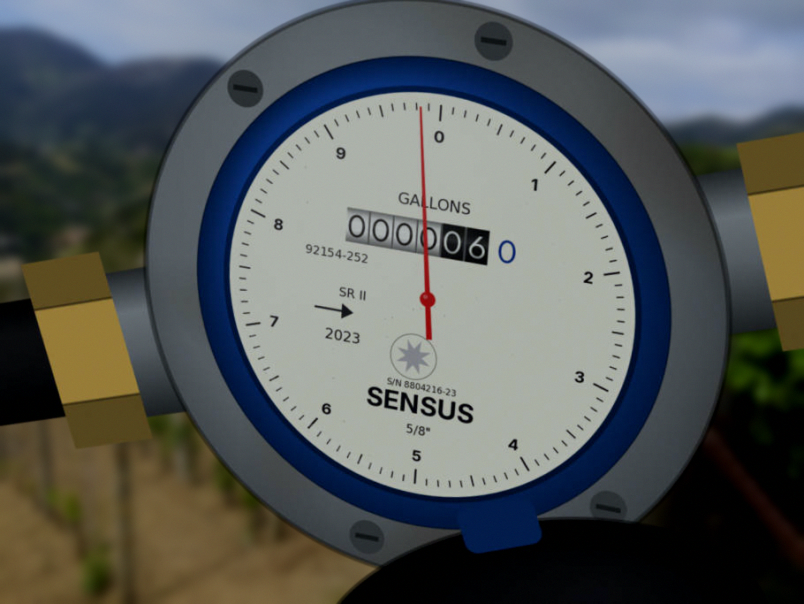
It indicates 59.8
